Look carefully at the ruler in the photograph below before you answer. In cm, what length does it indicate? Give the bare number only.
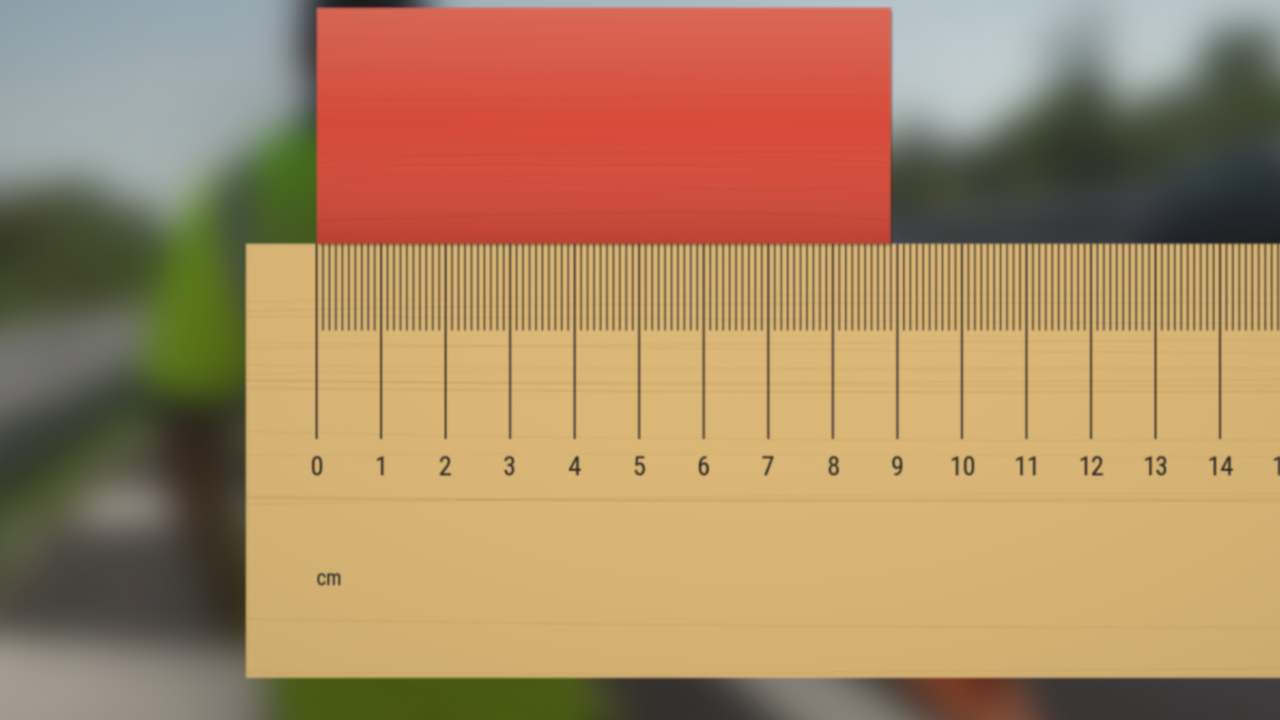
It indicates 8.9
